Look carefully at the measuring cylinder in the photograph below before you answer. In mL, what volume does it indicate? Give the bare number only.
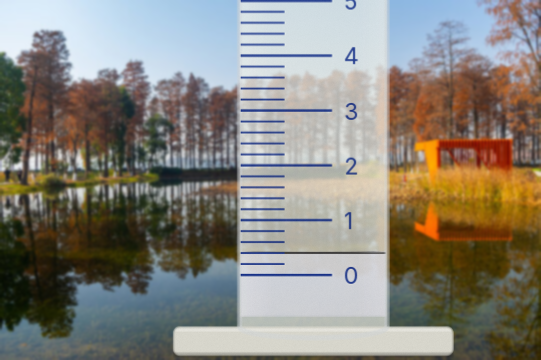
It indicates 0.4
